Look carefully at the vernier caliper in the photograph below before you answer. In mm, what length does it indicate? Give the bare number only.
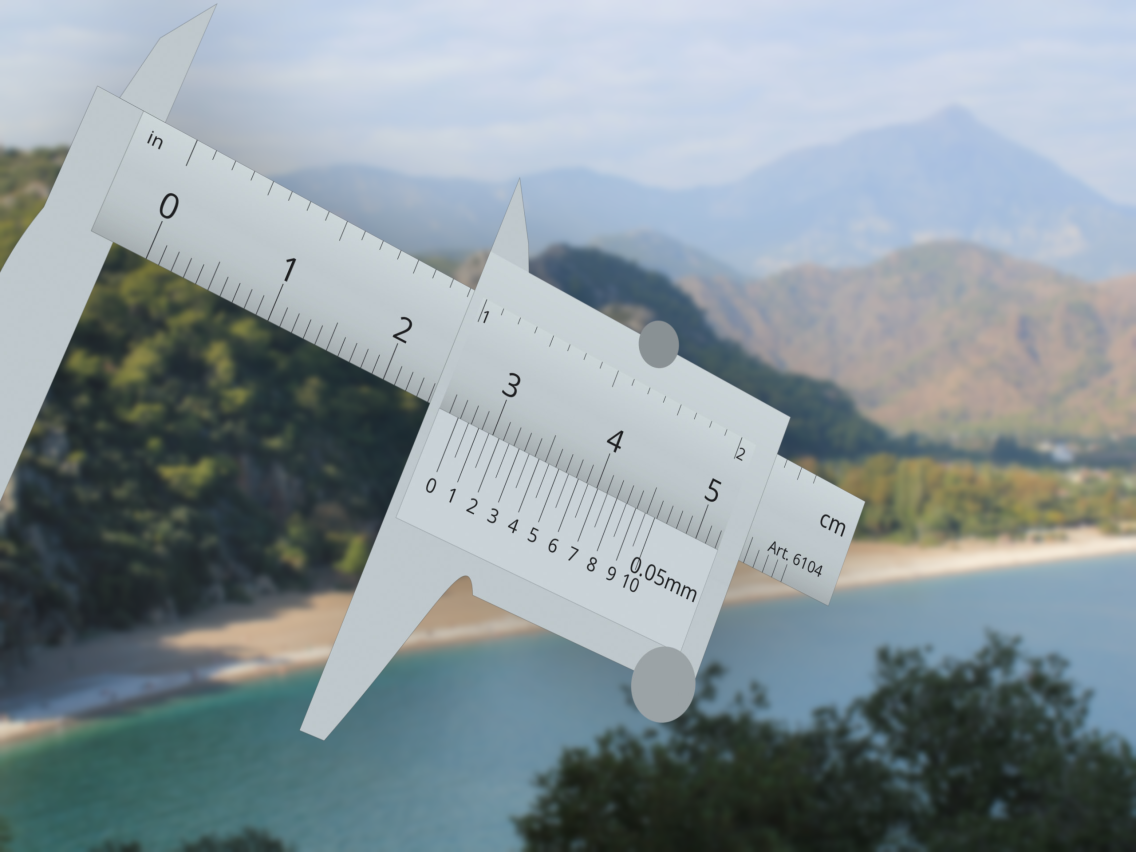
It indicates 26.8
